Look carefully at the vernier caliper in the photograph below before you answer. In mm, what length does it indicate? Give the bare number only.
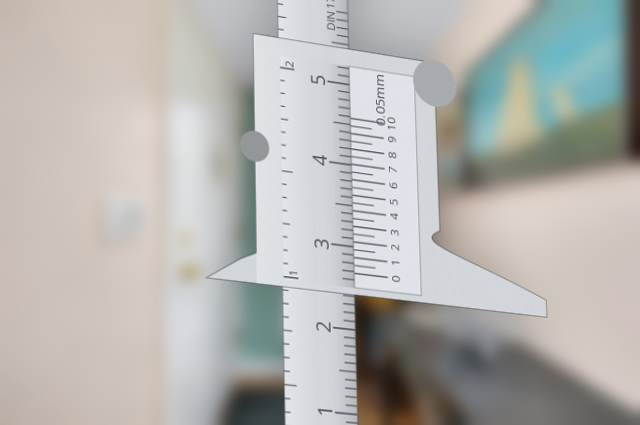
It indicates 26.8
